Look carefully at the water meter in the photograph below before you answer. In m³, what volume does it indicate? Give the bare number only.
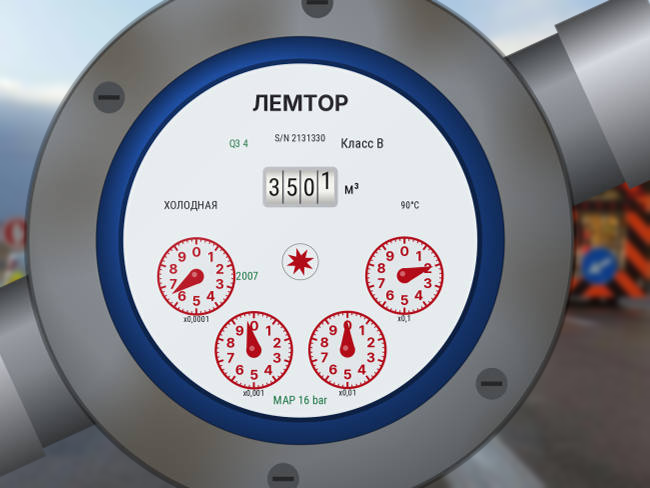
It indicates 3501.1996
